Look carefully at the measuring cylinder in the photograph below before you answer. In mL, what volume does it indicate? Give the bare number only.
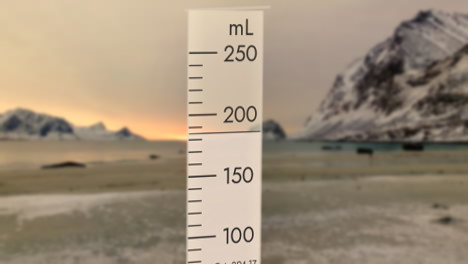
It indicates 185
